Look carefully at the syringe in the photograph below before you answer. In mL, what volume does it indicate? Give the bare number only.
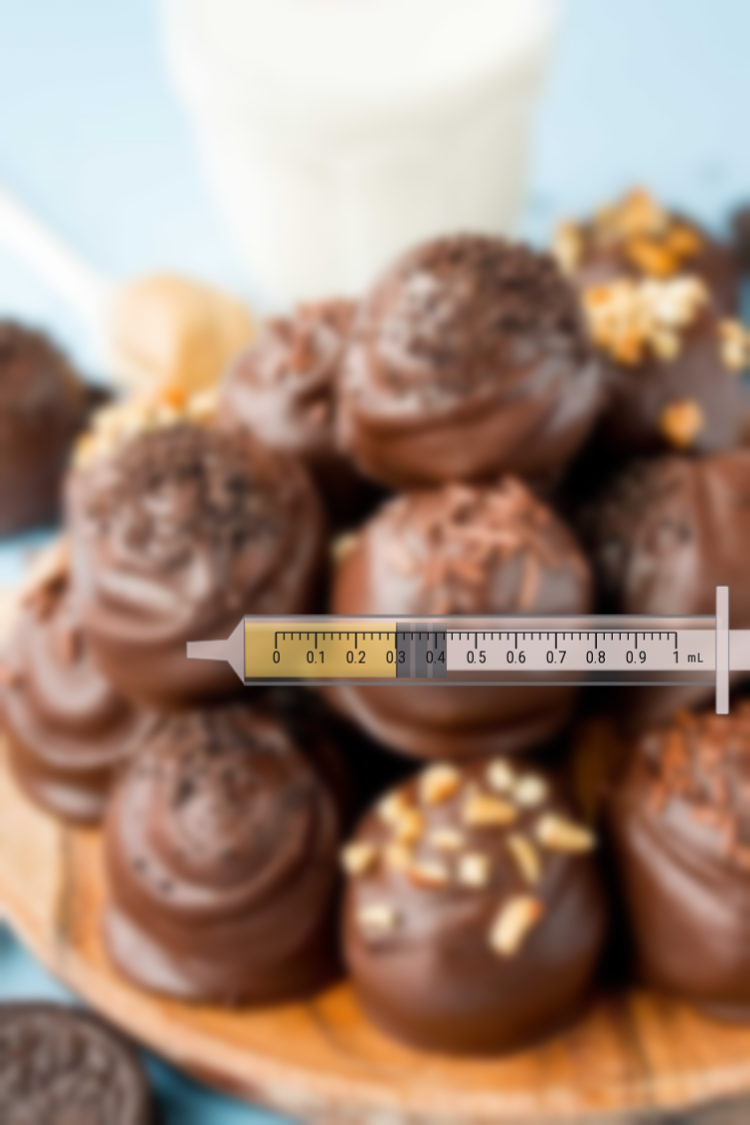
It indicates 0.3
